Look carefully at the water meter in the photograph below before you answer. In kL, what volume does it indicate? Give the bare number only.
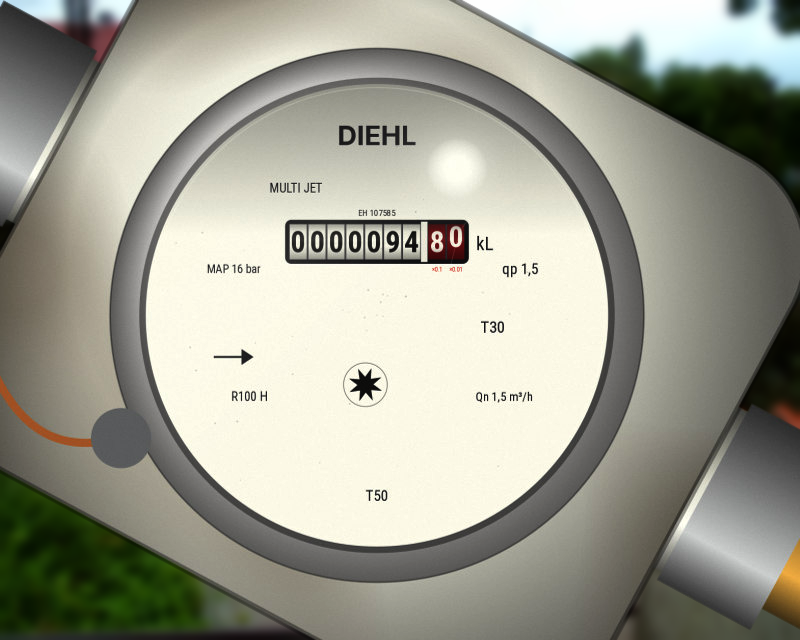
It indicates 94.80
